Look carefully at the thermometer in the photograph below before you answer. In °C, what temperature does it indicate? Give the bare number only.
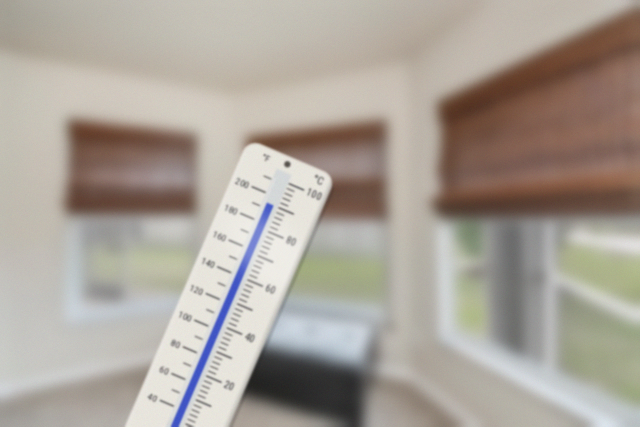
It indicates 90
